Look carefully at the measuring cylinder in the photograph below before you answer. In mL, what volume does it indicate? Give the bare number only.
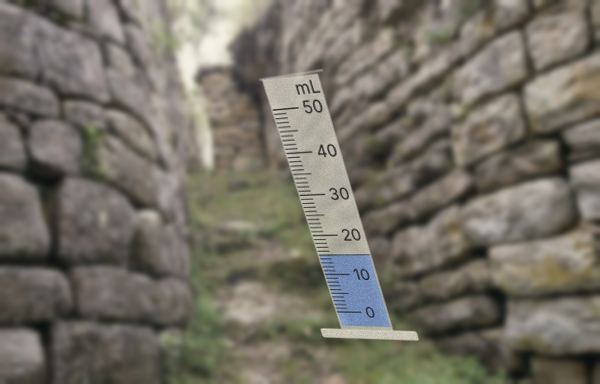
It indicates 15
